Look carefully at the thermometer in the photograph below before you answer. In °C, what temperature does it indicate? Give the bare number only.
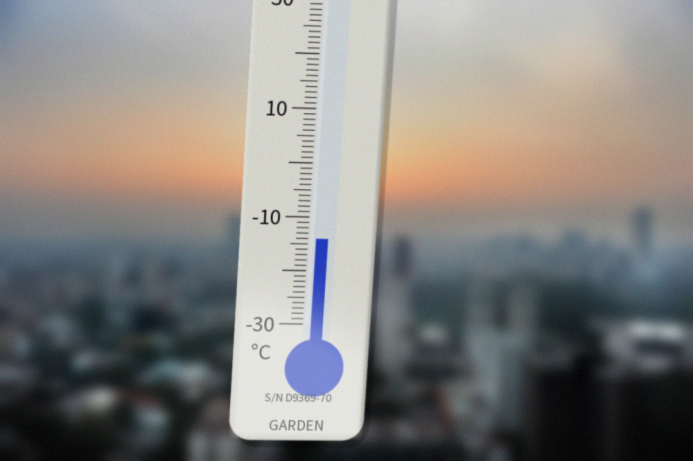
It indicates -14
